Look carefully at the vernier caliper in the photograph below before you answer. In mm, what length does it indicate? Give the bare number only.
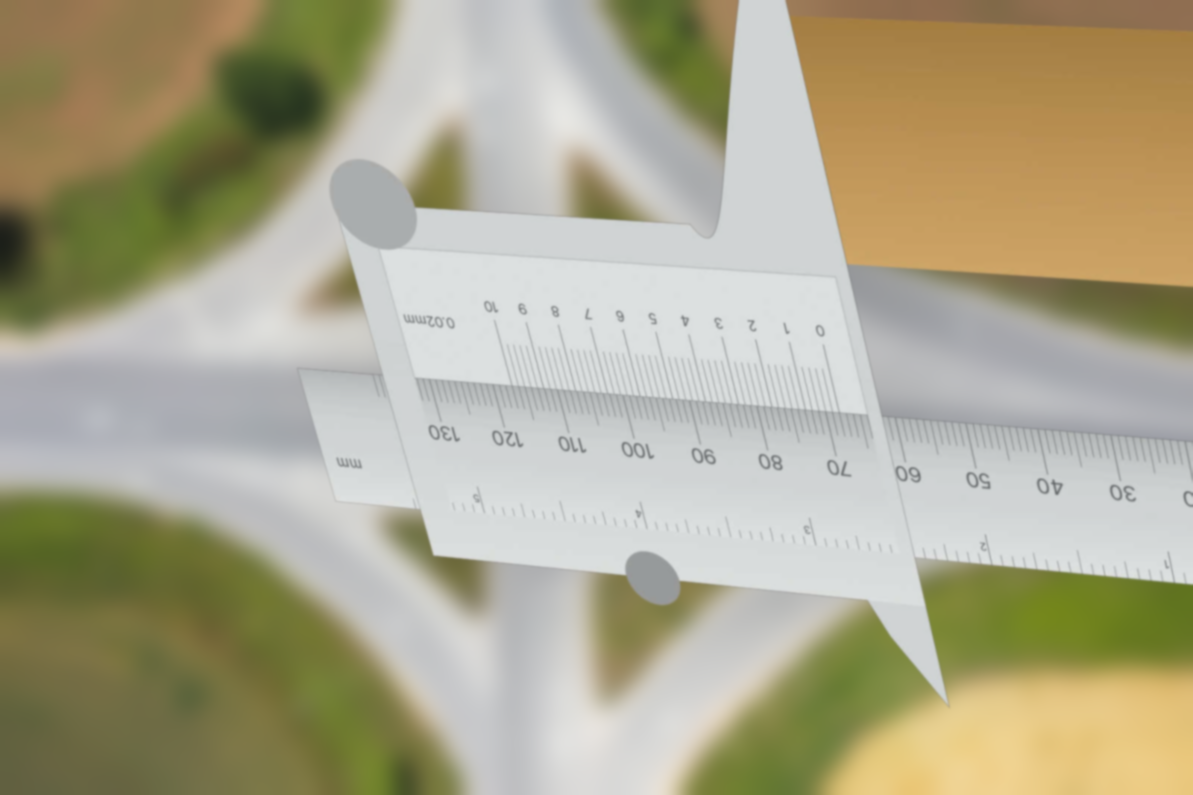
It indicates 68.0
